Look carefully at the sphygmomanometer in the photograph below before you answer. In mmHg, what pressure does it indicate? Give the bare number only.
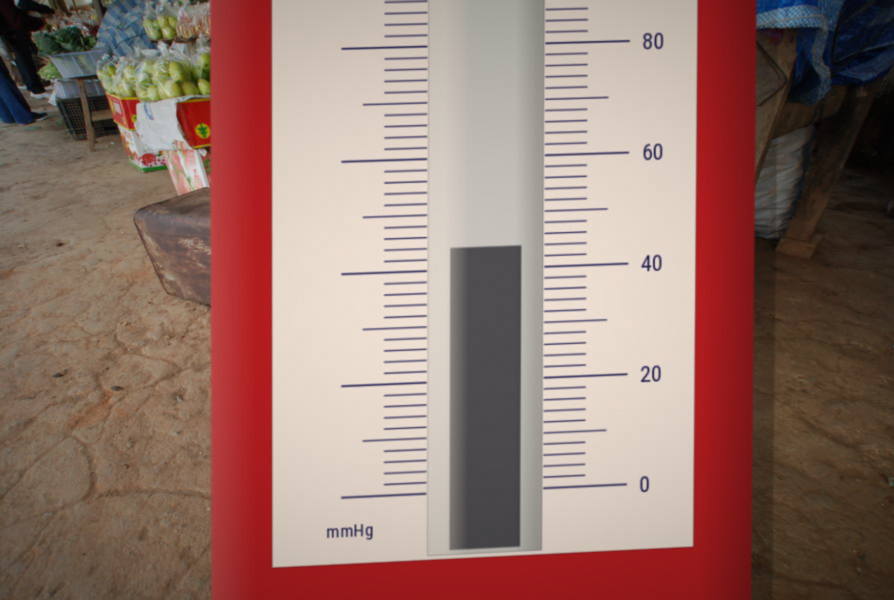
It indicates 44
